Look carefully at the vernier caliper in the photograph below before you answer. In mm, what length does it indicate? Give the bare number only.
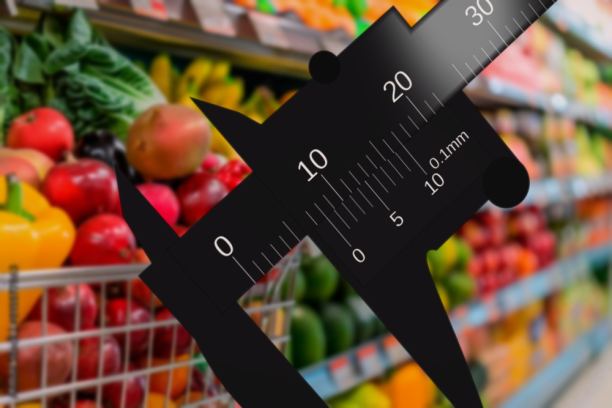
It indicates 8.0
